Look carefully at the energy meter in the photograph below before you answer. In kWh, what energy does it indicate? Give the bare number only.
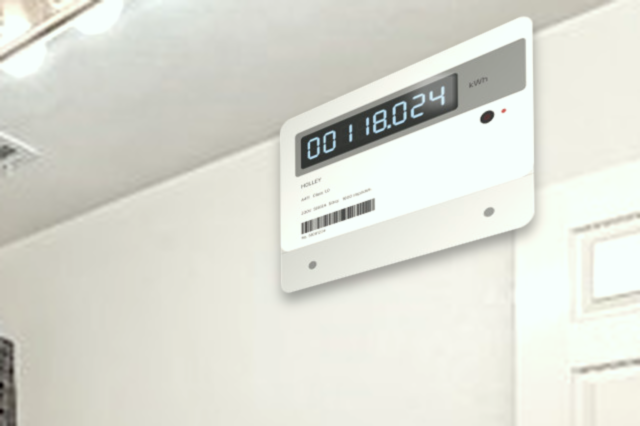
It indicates 118.024
